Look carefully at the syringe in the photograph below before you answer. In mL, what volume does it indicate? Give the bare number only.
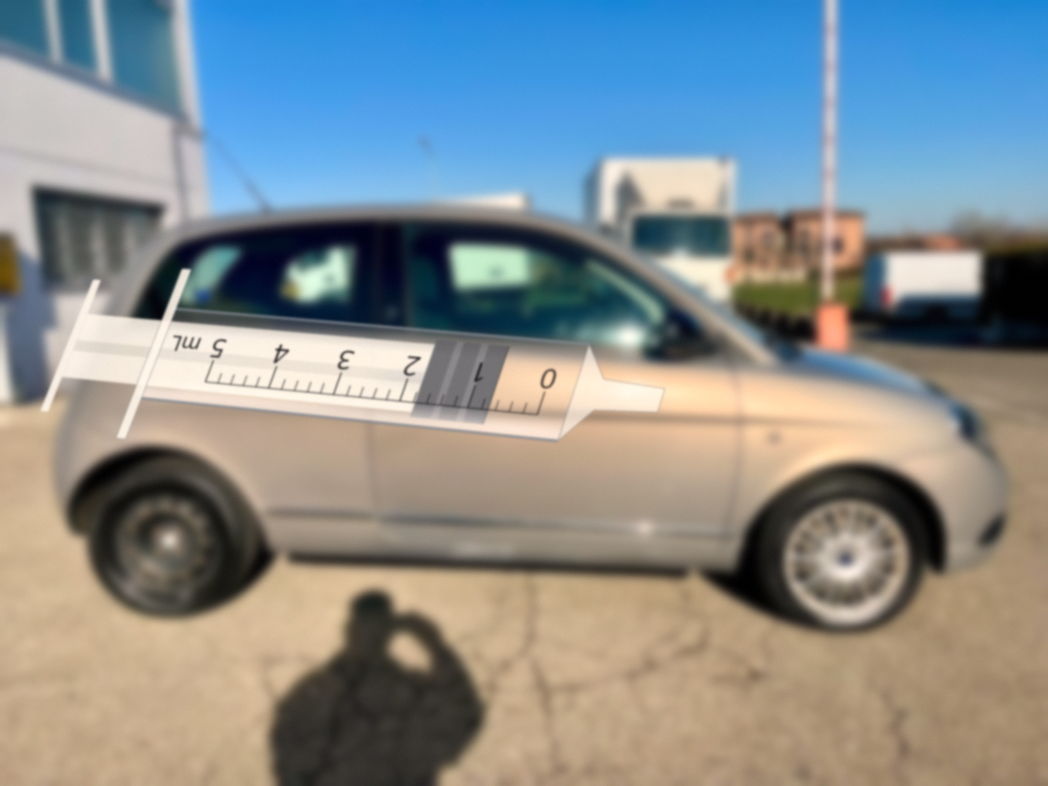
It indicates 0.7
